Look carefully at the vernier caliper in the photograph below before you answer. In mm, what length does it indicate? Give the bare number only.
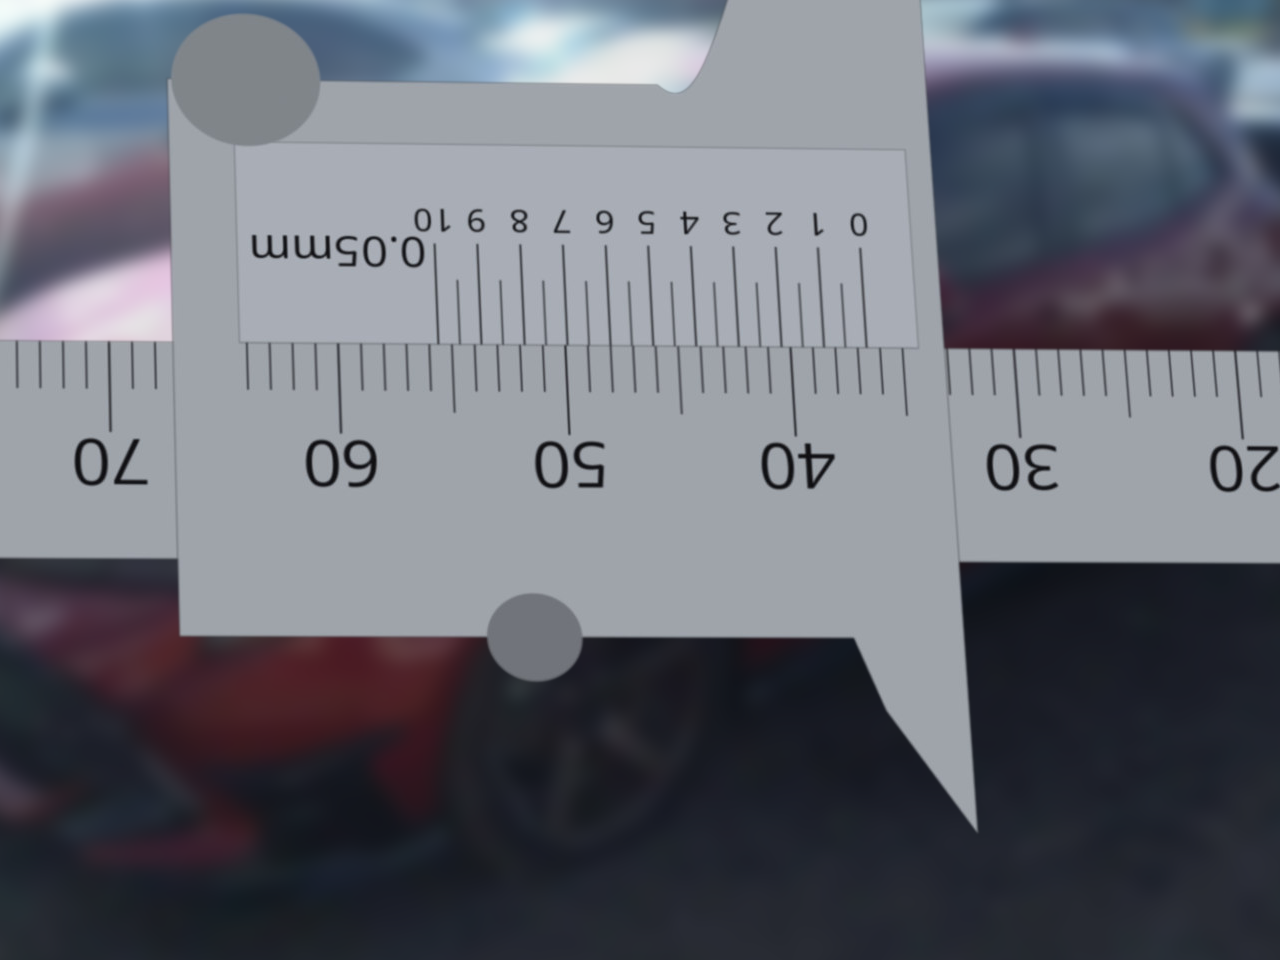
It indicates 36.6
